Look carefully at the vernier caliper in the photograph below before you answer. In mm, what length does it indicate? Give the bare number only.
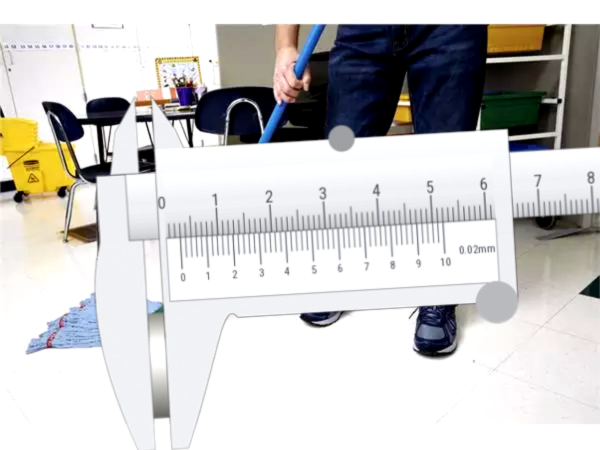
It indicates 3.0
